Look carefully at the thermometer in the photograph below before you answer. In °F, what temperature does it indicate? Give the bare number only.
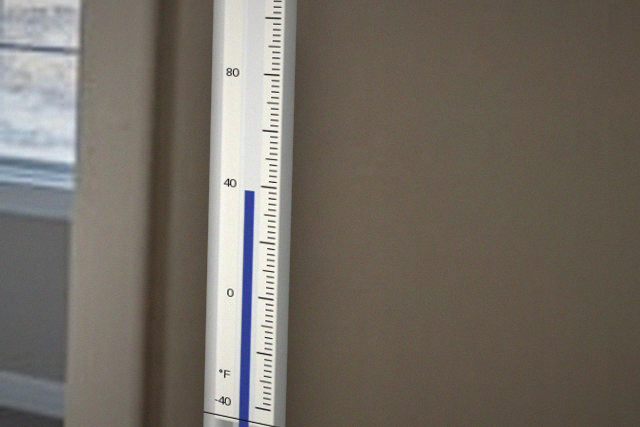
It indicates 38
